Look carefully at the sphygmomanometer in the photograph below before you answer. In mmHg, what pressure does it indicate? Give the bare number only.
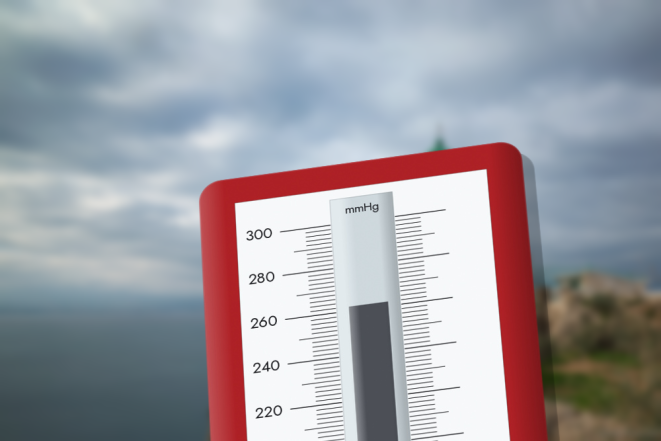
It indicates 262
